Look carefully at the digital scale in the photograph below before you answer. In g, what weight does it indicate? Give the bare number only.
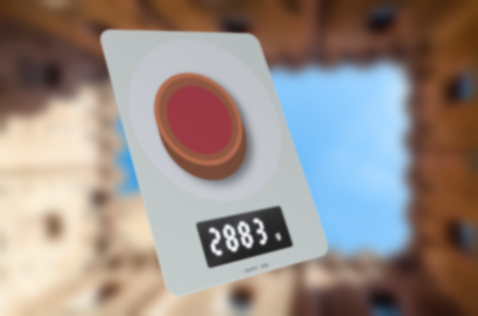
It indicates 2883
